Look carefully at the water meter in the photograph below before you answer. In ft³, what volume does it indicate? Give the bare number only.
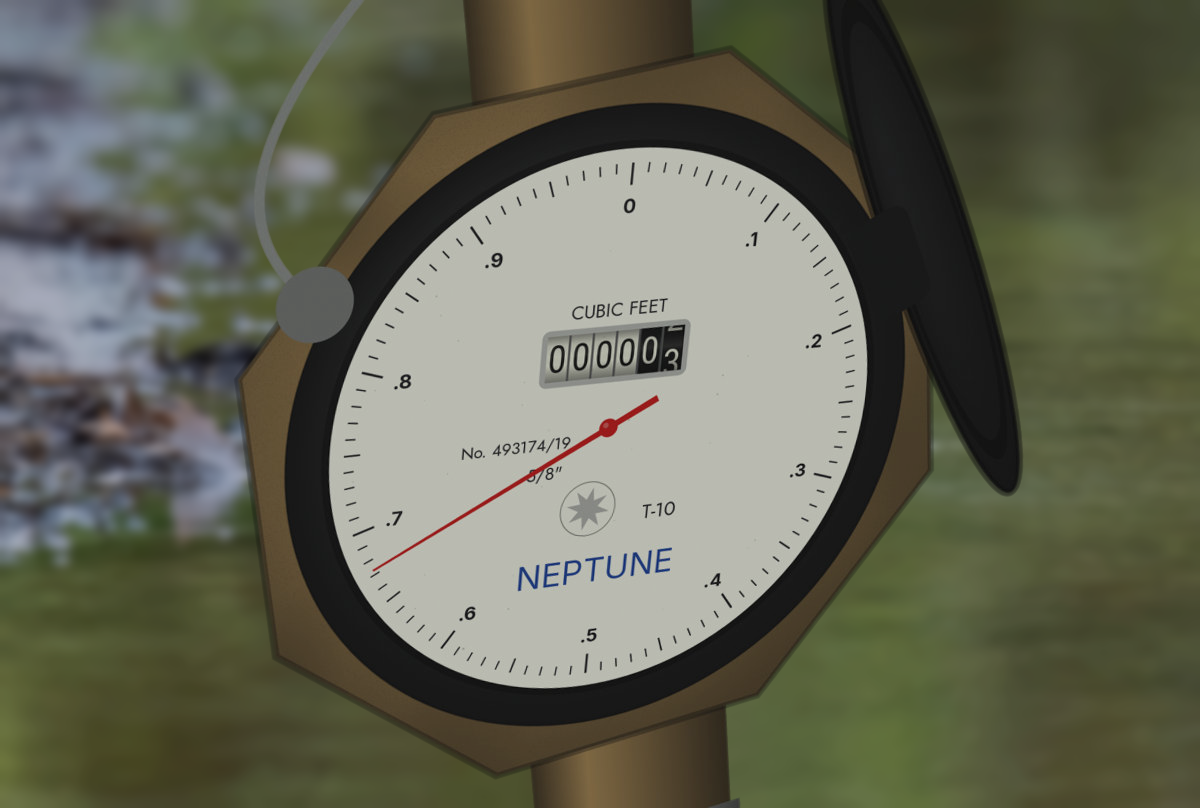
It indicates 2.67
